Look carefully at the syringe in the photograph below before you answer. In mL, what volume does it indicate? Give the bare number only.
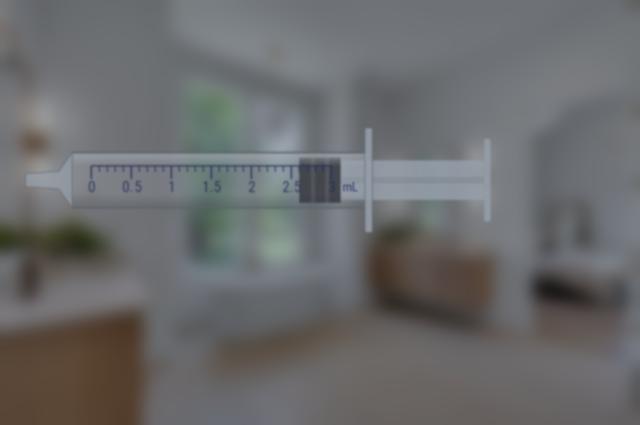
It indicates 2.6
